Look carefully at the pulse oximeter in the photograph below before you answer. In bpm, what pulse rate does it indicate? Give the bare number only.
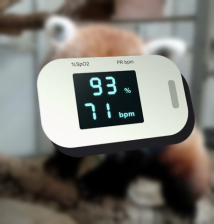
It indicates 71
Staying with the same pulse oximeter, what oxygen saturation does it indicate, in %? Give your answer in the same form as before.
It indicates 93
